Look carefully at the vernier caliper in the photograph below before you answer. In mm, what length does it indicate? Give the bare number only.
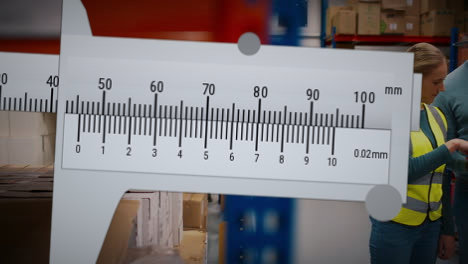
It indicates 45.5
